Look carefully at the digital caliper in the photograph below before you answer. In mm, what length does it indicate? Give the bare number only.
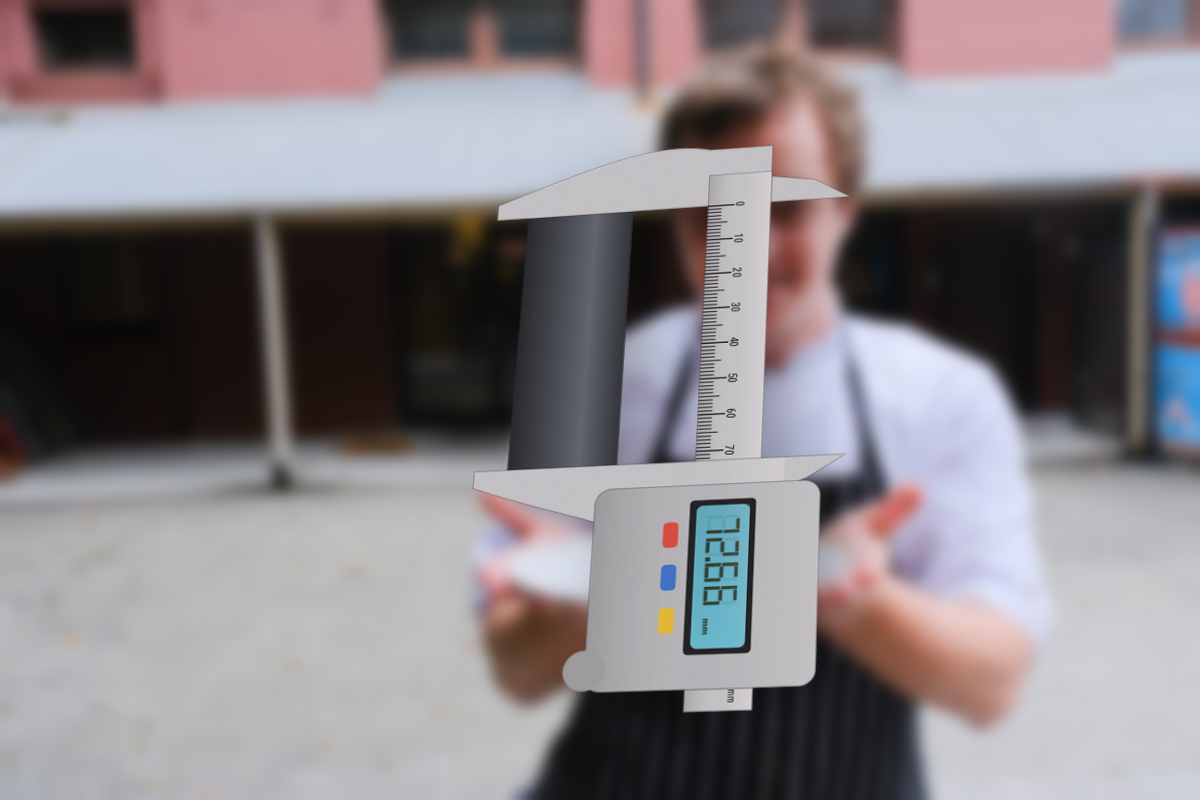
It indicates 72.66
